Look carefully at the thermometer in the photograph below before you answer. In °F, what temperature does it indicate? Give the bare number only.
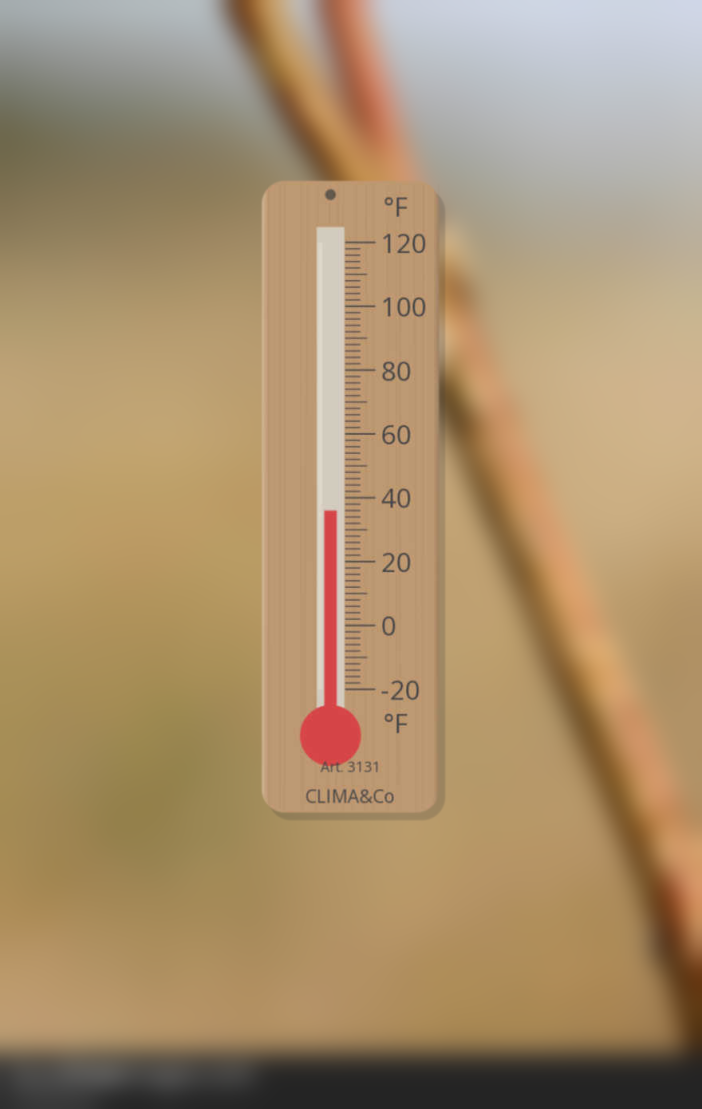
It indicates 36
